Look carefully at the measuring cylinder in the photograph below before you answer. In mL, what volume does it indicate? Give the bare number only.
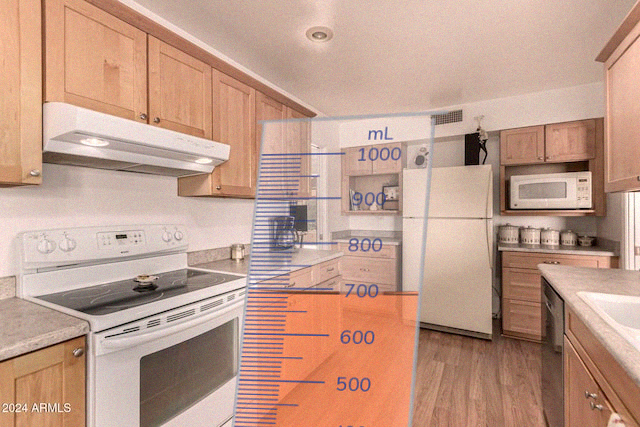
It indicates 690
